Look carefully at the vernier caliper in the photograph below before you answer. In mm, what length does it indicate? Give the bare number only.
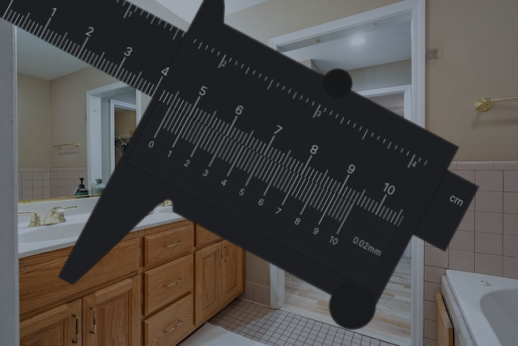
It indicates 45.0
